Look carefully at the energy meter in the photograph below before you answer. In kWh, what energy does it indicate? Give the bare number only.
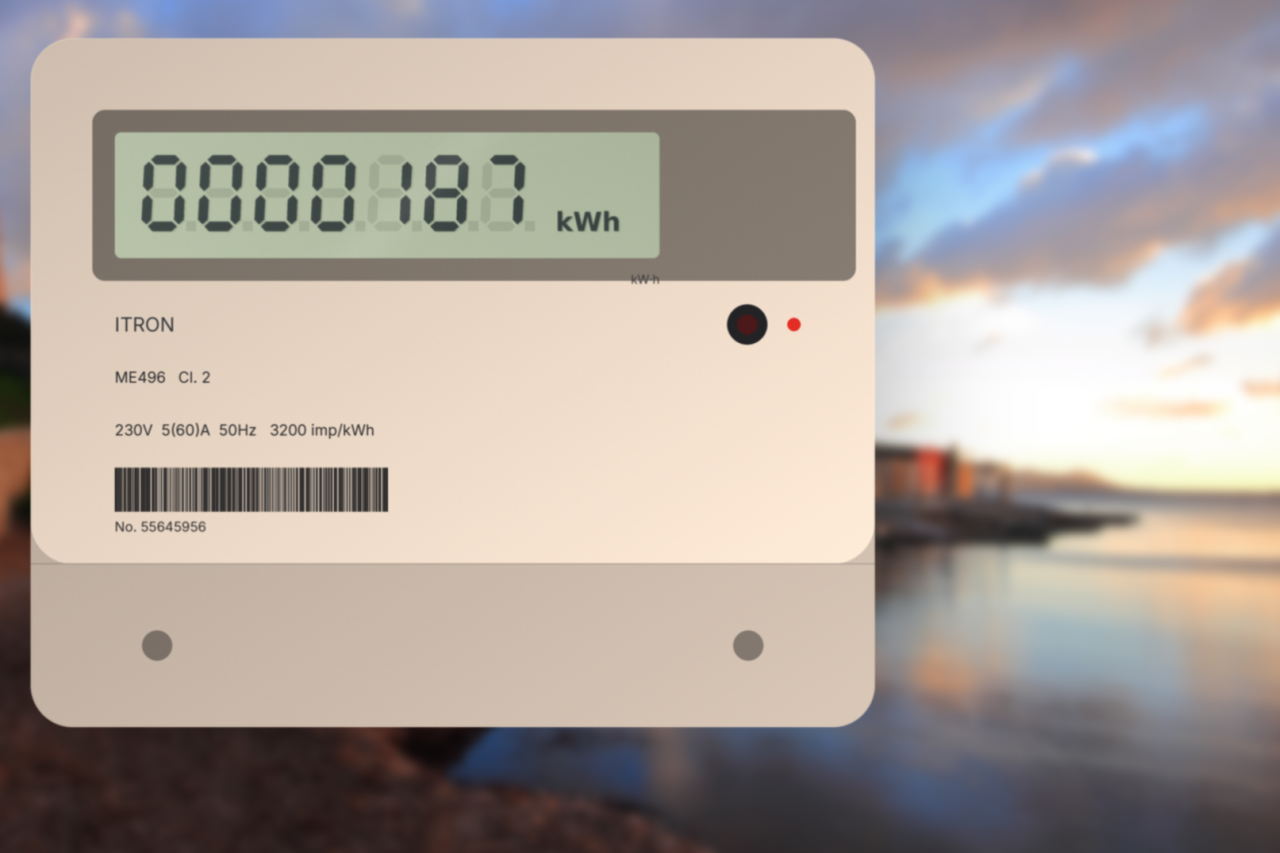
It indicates 187
